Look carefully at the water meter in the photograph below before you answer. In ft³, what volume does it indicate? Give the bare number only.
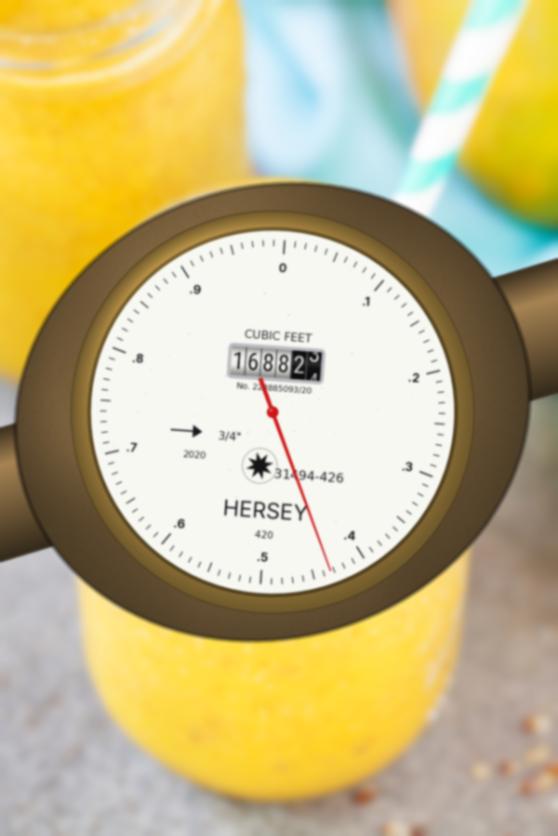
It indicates 168823.43
